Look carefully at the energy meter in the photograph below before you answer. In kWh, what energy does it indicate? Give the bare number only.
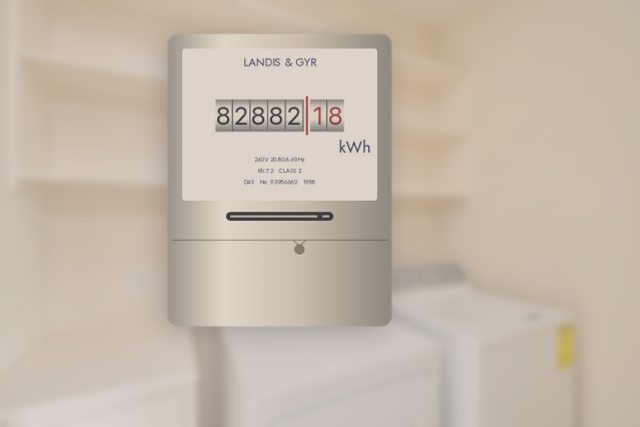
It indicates 82882.18
